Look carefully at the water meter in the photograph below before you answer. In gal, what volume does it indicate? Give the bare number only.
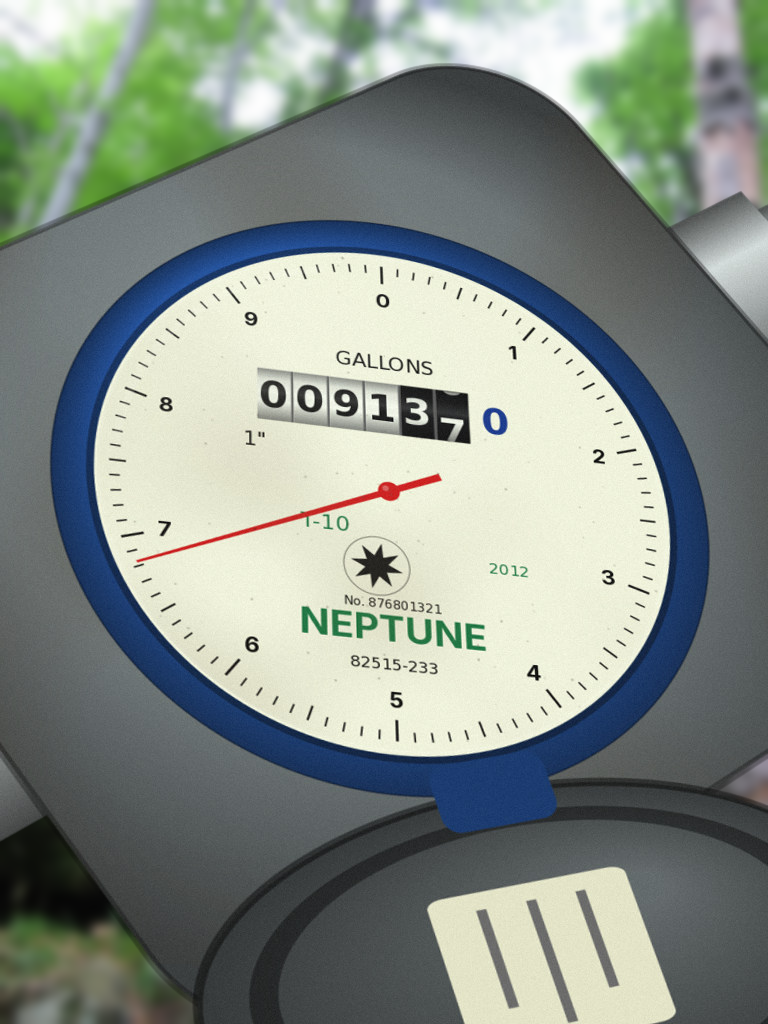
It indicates 91366.8
